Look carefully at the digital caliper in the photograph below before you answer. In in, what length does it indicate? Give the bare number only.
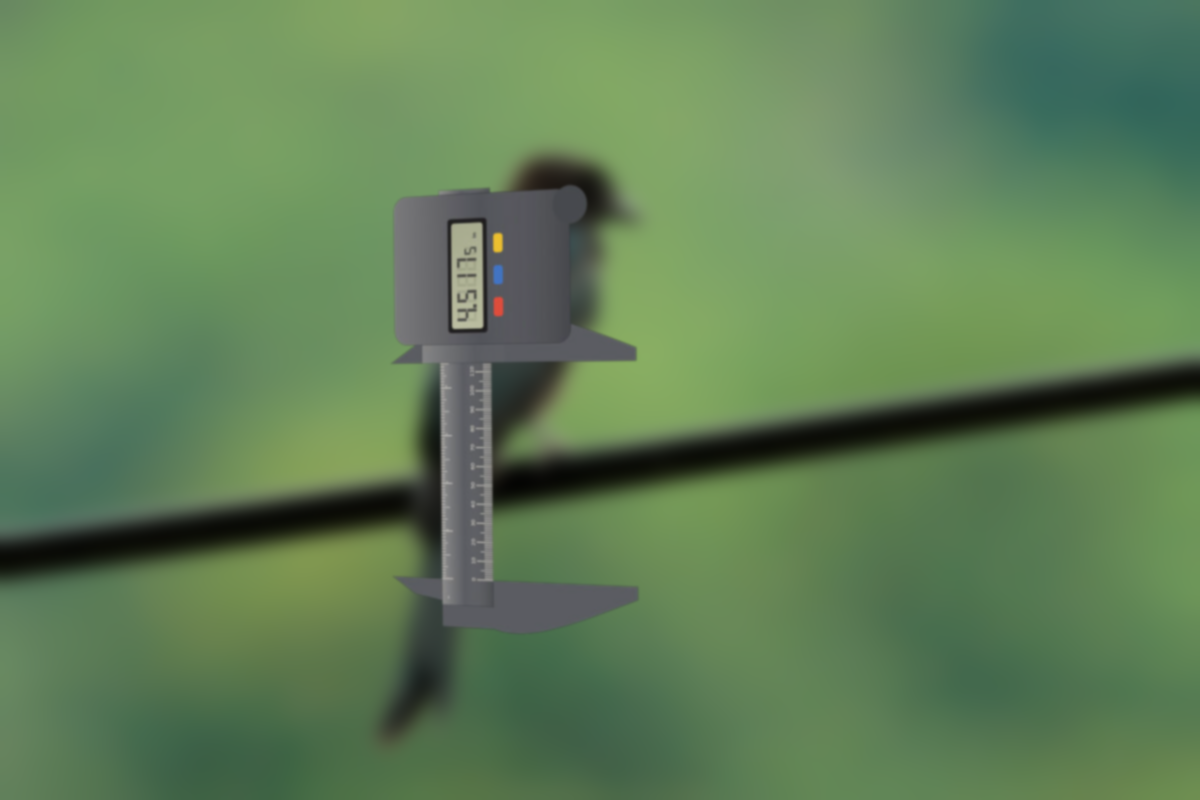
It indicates 4.5175
